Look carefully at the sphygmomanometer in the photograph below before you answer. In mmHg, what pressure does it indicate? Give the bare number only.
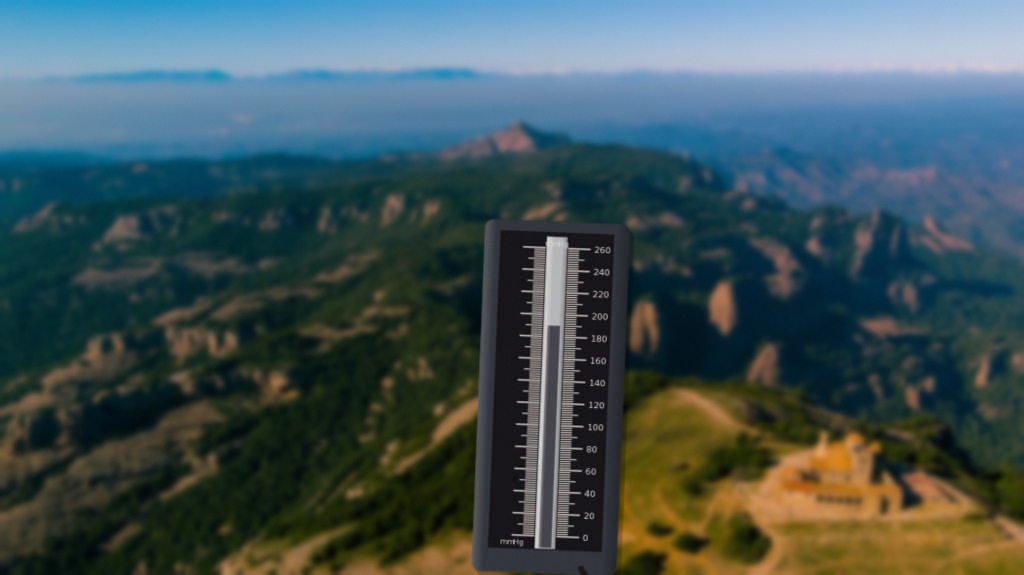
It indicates 190
